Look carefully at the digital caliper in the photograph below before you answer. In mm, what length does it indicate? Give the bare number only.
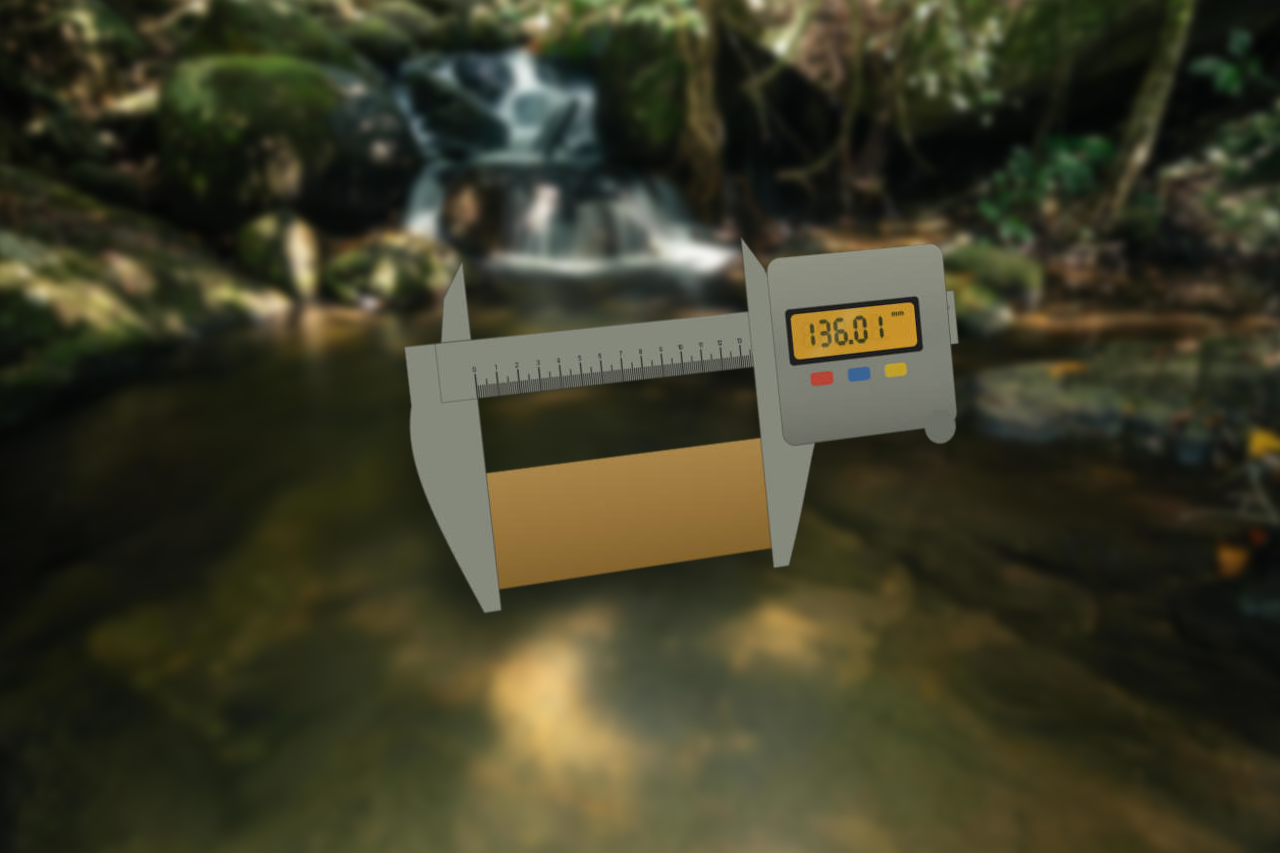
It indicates 136.01
